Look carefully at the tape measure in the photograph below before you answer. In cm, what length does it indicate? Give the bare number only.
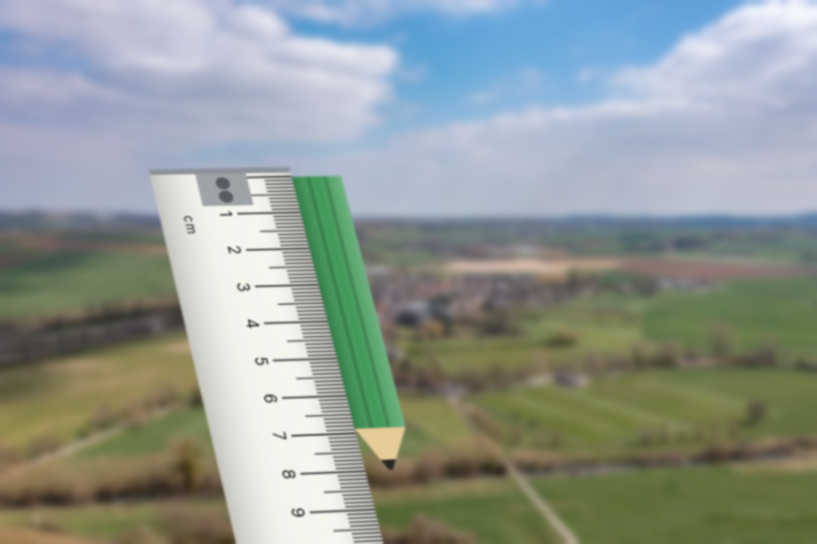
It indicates 8
